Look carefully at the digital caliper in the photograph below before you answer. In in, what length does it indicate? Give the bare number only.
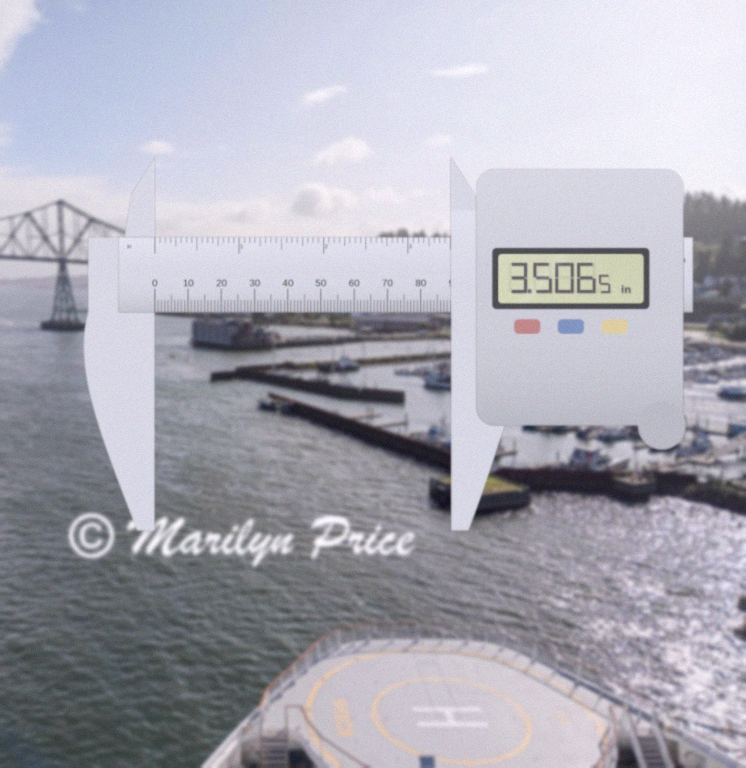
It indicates 3.5065
